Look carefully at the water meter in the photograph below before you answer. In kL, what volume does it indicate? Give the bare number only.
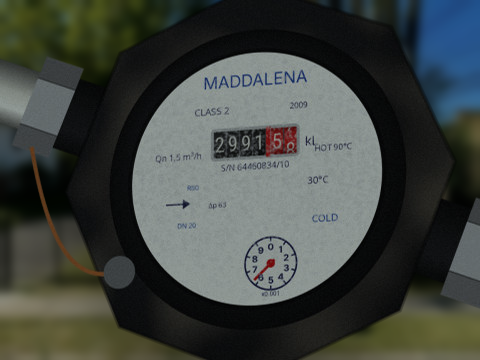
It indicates 2991.576
